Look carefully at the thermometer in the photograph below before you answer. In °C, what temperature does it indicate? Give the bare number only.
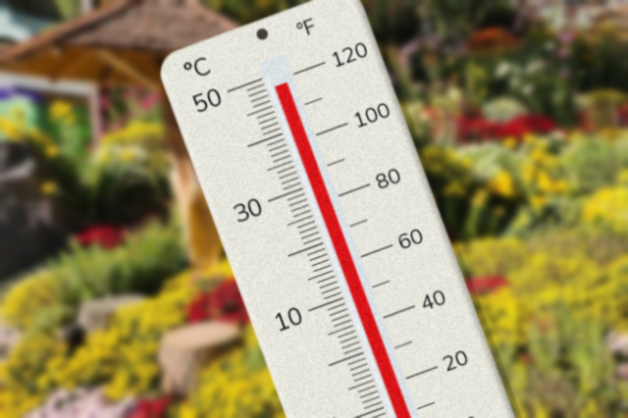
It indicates 48
